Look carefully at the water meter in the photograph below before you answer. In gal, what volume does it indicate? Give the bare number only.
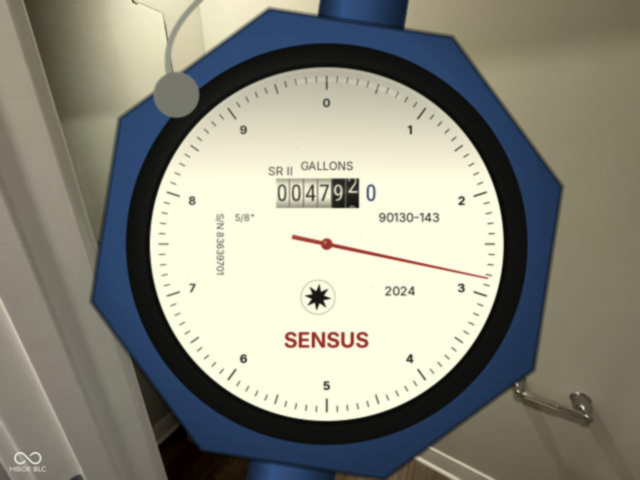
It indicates 47922.8
